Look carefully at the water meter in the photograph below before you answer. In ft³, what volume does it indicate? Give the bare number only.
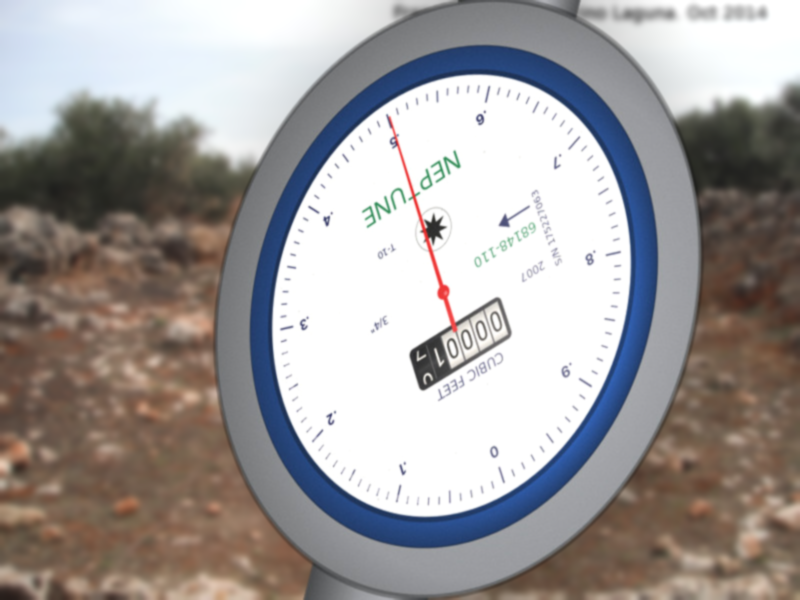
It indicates 16.50
